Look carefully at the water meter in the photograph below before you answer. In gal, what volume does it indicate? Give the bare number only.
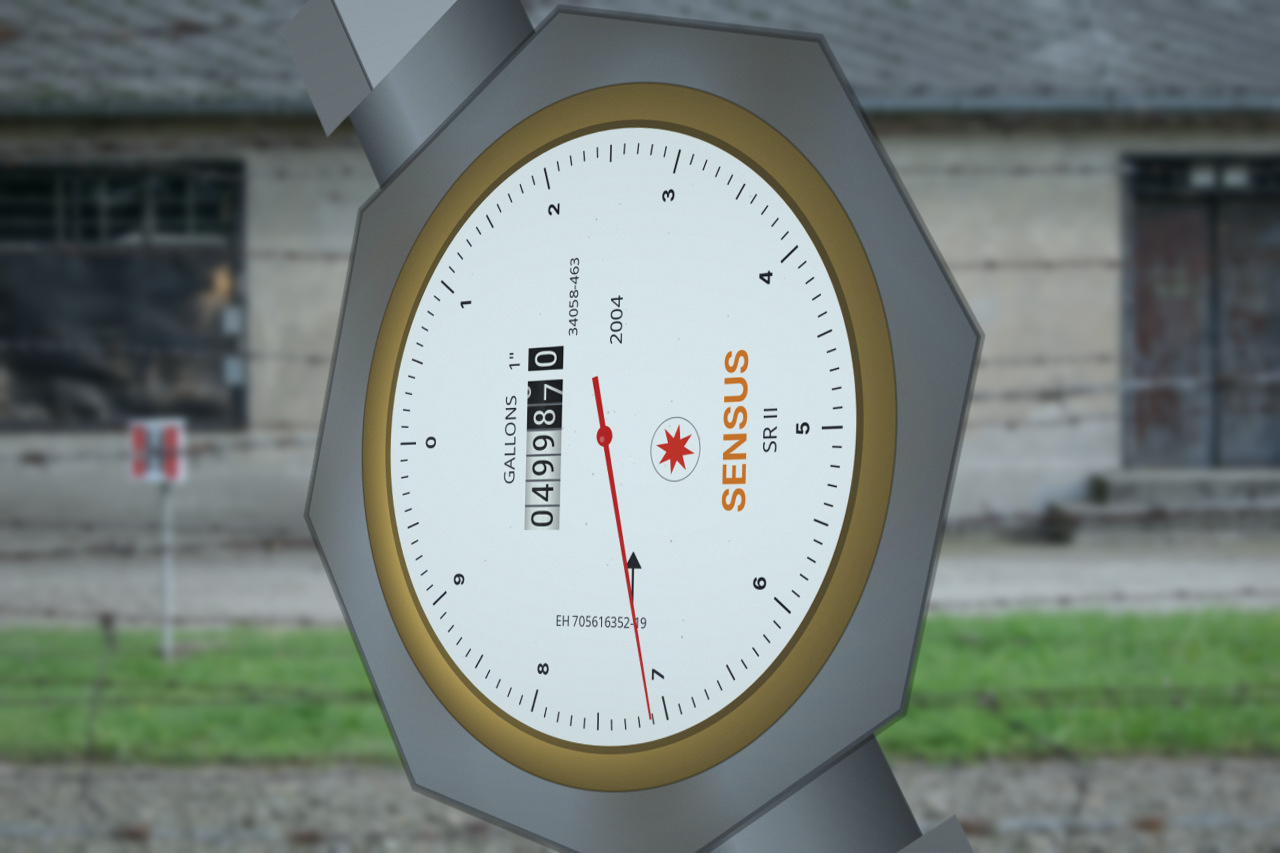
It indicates 499867.1
